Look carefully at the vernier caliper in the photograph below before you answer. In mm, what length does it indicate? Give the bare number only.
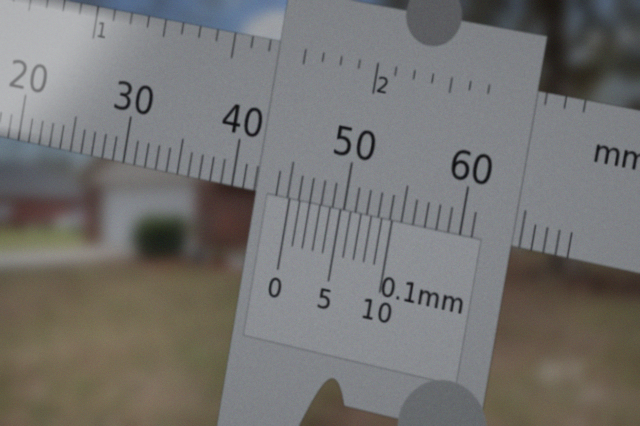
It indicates 45.2
